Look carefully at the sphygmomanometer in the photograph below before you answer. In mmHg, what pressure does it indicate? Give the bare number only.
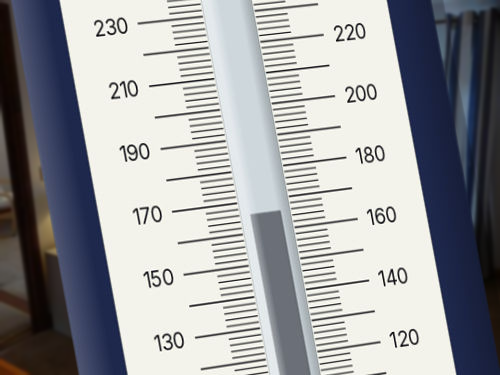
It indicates 166
